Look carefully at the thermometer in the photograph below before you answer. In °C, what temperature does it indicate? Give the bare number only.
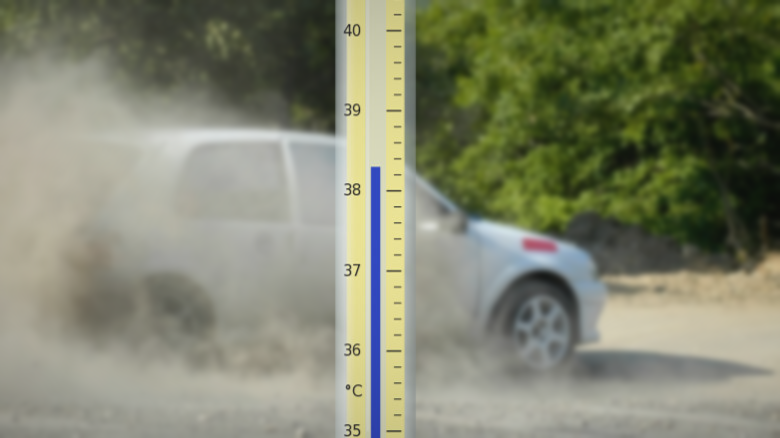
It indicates 38.3
